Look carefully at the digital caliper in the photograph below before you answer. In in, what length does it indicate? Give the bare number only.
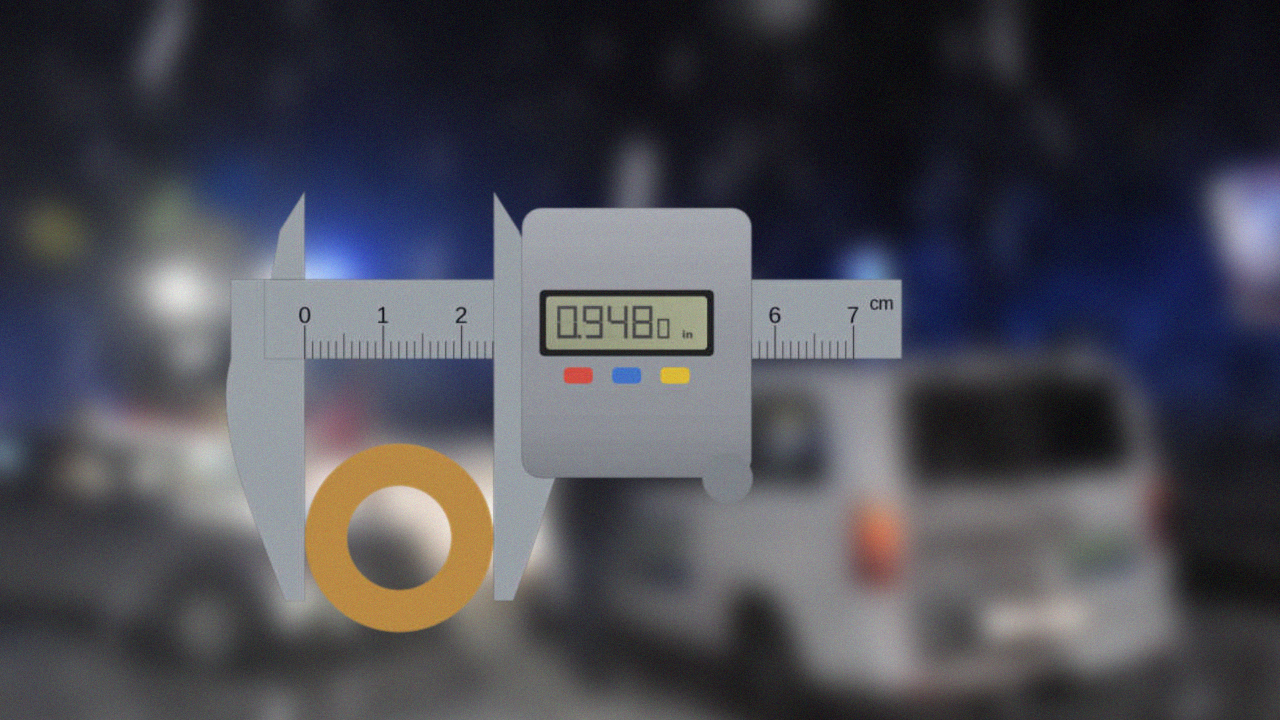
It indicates 0.9480
